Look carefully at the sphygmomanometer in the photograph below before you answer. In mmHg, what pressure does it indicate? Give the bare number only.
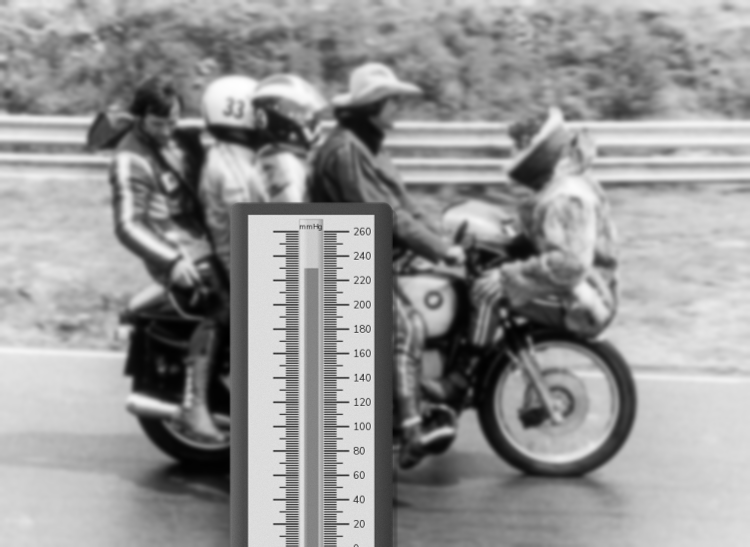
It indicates 230
